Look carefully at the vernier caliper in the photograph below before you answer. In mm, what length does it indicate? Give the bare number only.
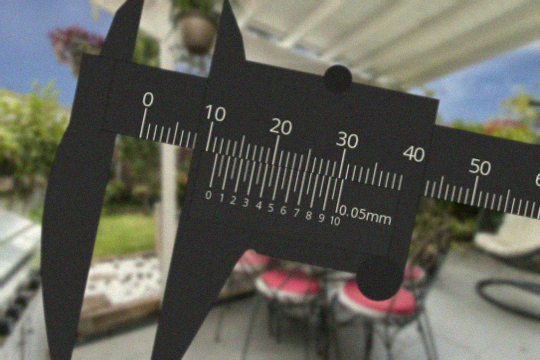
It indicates 11.6
